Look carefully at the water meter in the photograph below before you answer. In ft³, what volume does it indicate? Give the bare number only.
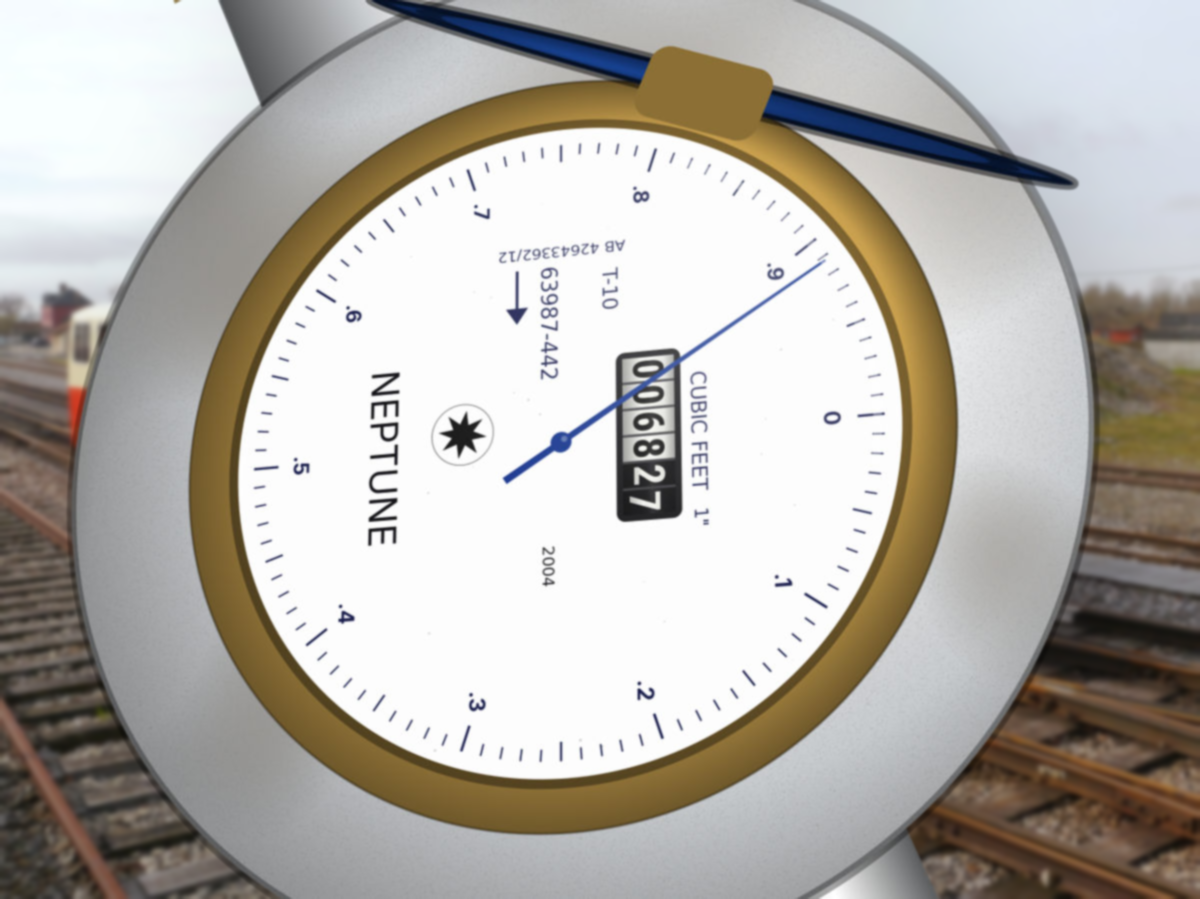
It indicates 6826.91
